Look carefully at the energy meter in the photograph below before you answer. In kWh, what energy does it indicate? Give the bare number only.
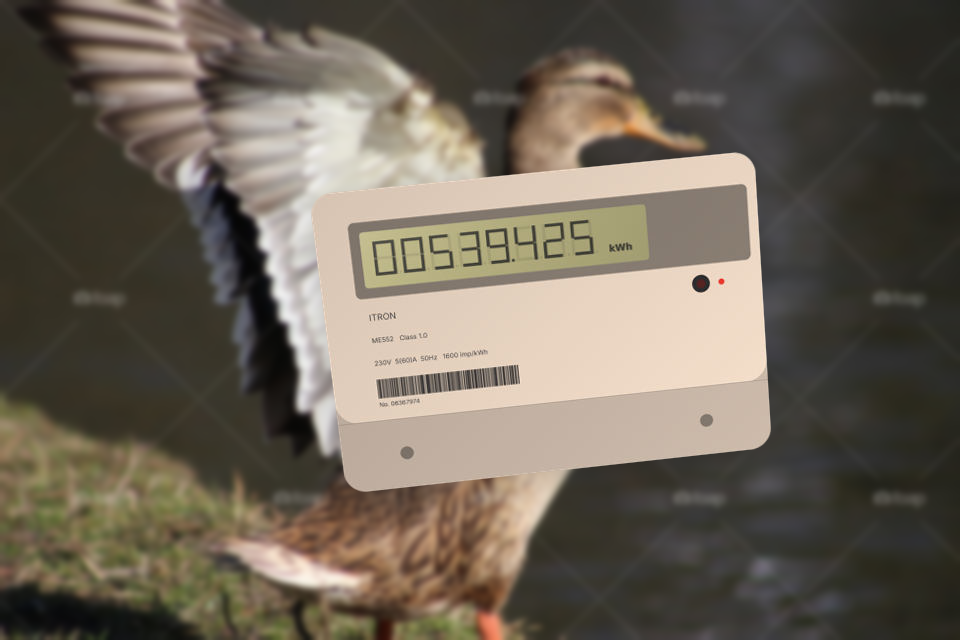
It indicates 539.425
